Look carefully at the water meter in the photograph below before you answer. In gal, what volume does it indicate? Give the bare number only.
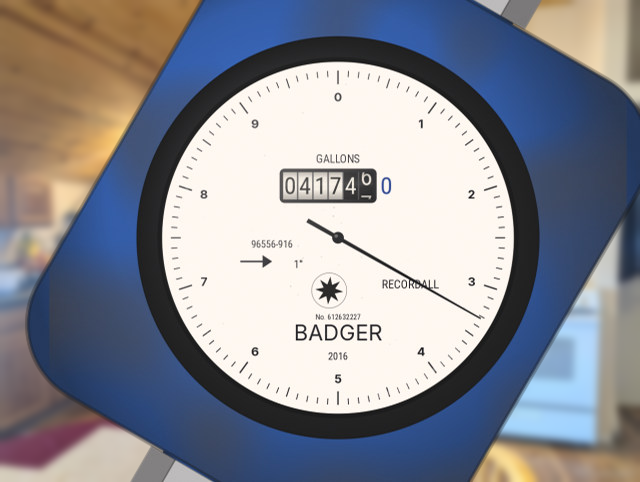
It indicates 417463.3
